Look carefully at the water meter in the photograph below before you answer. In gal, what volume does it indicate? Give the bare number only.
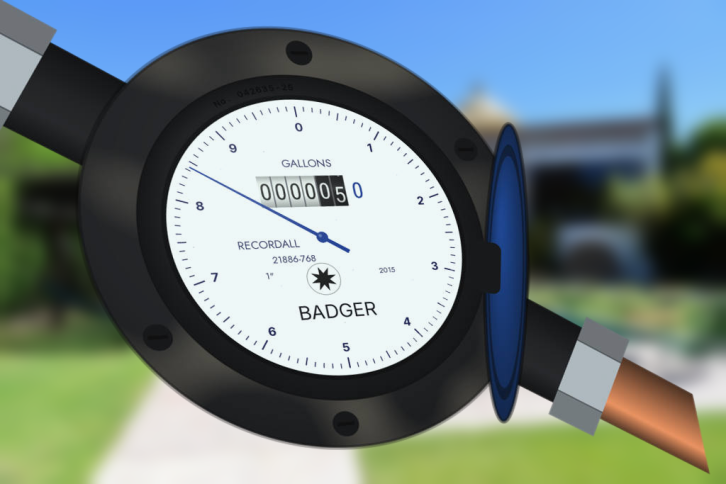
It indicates 48.4
